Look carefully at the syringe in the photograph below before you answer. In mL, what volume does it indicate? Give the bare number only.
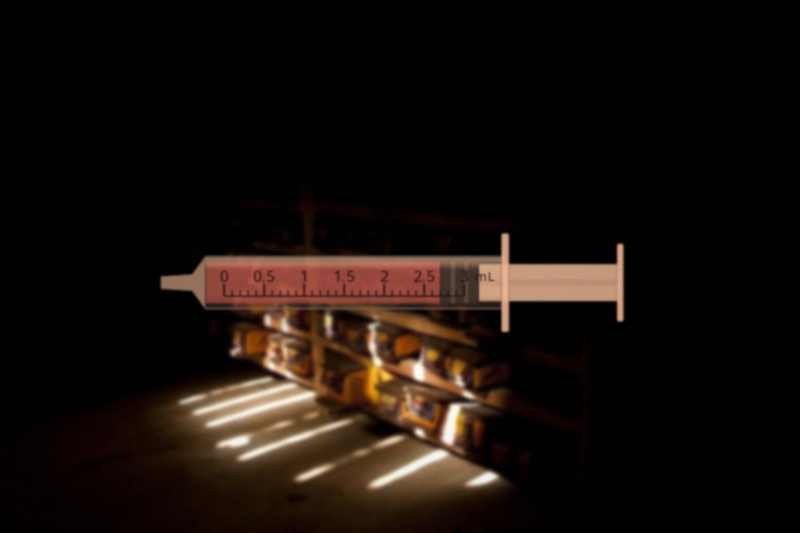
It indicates 2.7
